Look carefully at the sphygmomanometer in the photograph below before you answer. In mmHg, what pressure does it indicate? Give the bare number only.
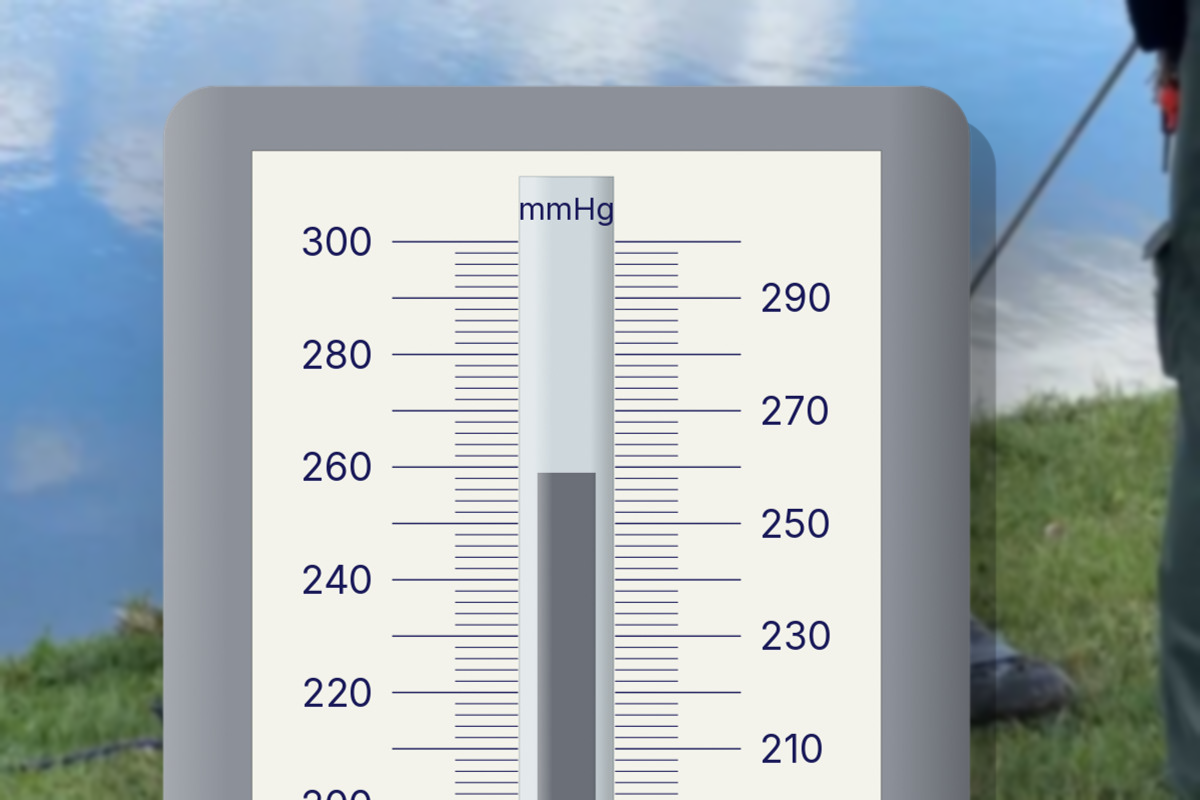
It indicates 259
